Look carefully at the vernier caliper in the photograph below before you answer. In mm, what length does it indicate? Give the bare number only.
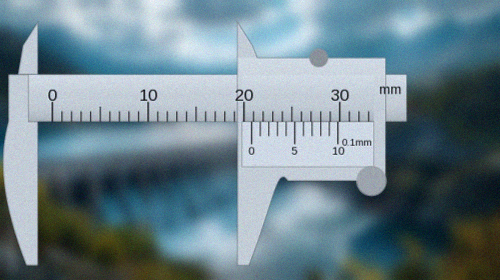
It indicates 20.8
